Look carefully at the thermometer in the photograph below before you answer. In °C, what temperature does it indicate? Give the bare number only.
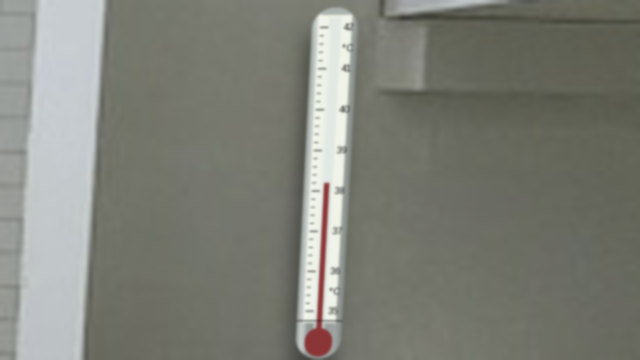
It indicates 38.2
